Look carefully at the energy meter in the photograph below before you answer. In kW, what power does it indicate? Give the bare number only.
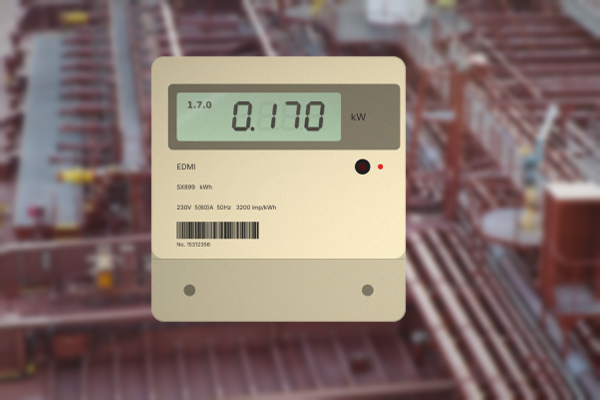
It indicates 0.170
